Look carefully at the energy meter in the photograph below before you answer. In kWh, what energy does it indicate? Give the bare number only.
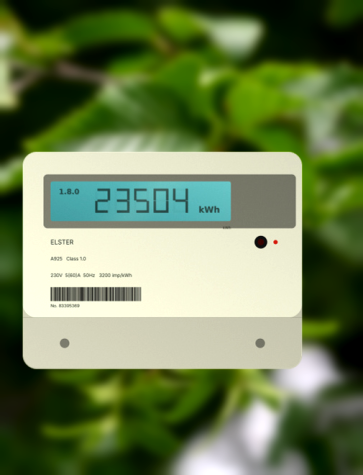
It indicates 23504
